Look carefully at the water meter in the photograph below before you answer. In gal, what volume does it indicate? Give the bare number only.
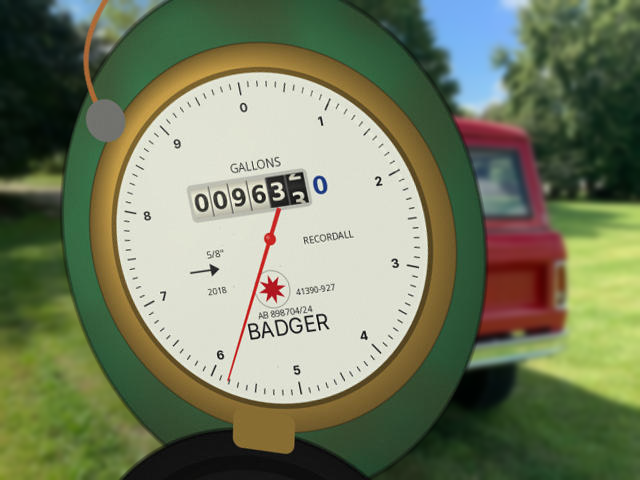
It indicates 96325.8
